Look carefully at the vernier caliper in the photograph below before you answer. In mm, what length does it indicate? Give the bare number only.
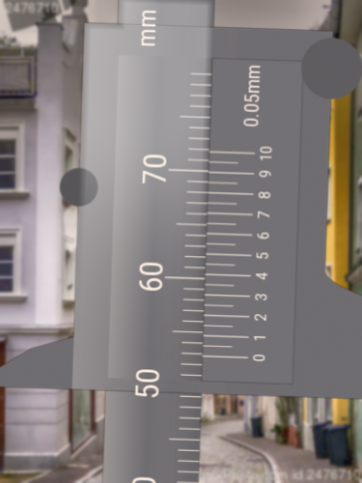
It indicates 52.8
